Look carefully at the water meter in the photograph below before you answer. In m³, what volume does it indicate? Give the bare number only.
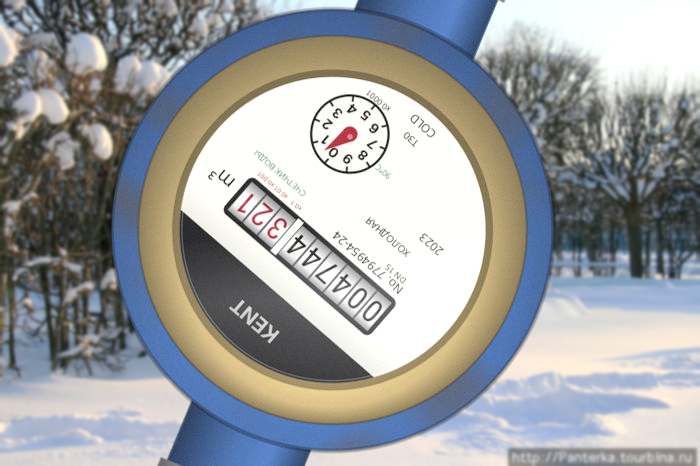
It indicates 4744.3210
